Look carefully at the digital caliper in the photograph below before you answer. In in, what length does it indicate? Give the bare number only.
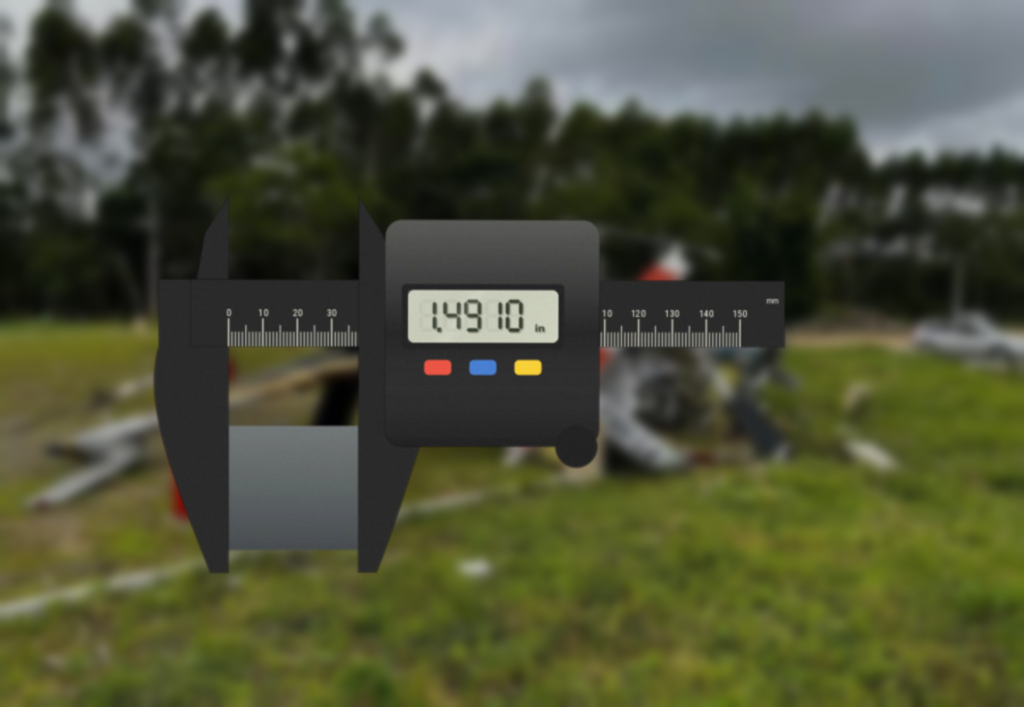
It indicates 1.4910
